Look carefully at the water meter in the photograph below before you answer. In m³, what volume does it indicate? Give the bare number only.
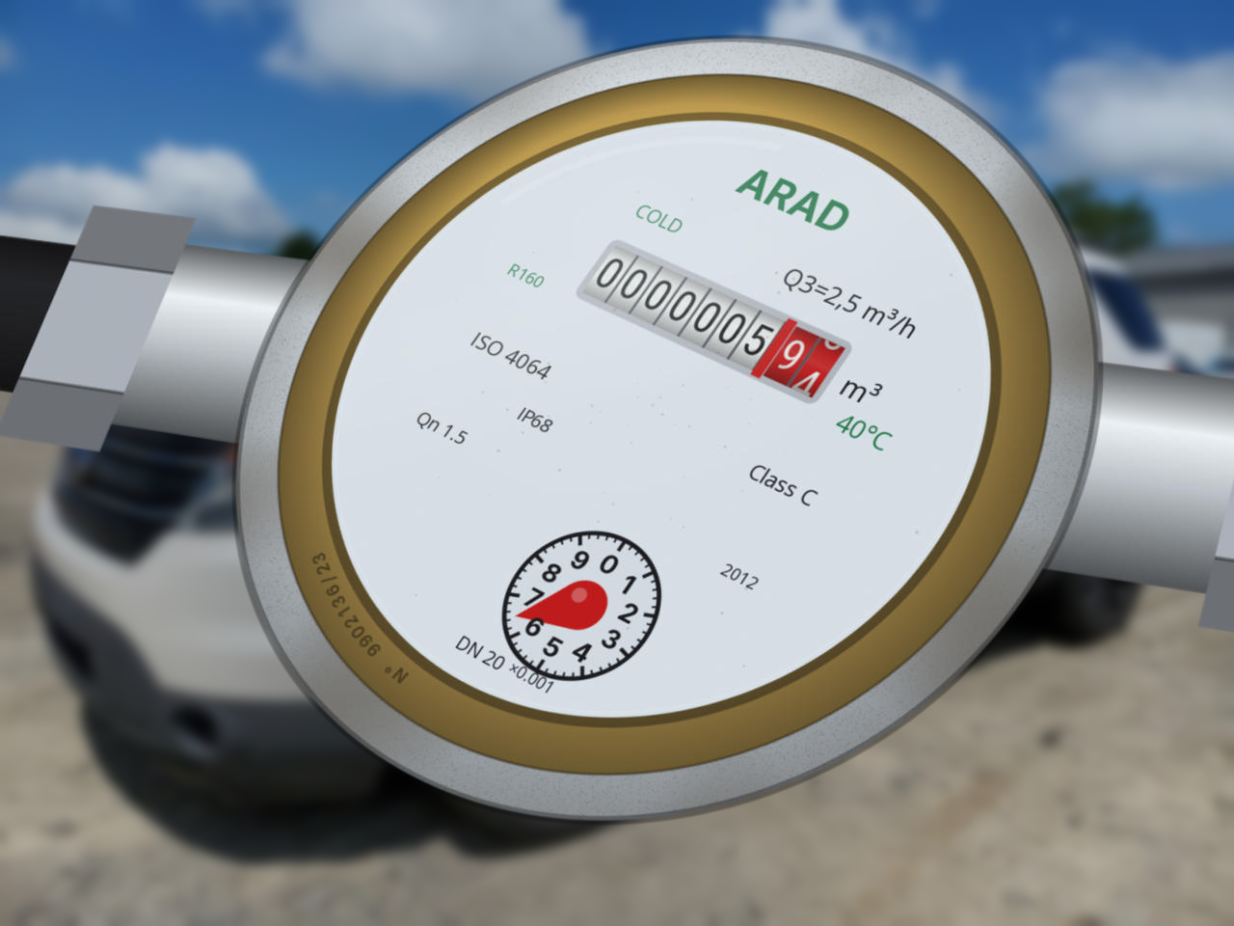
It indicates 5.936
